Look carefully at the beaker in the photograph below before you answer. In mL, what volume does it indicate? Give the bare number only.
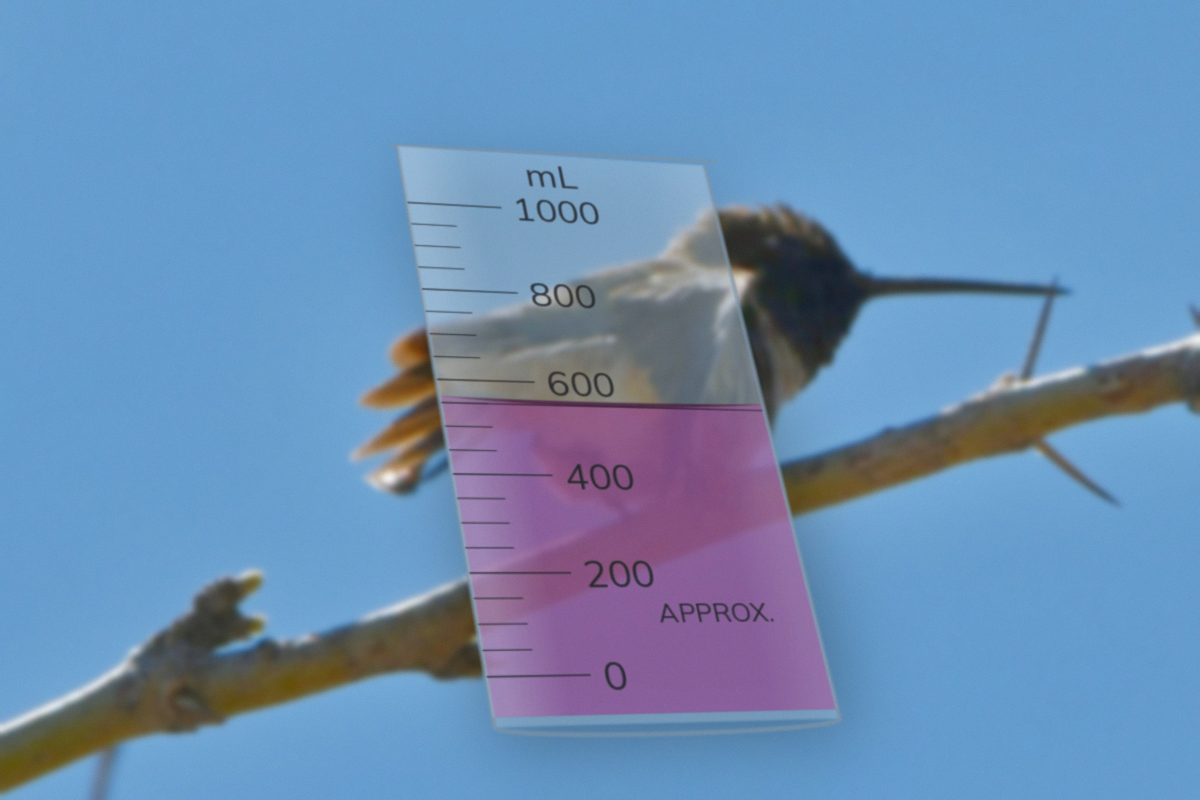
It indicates 550
